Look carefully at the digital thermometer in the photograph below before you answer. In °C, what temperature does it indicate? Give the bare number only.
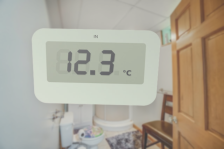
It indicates 12.3
